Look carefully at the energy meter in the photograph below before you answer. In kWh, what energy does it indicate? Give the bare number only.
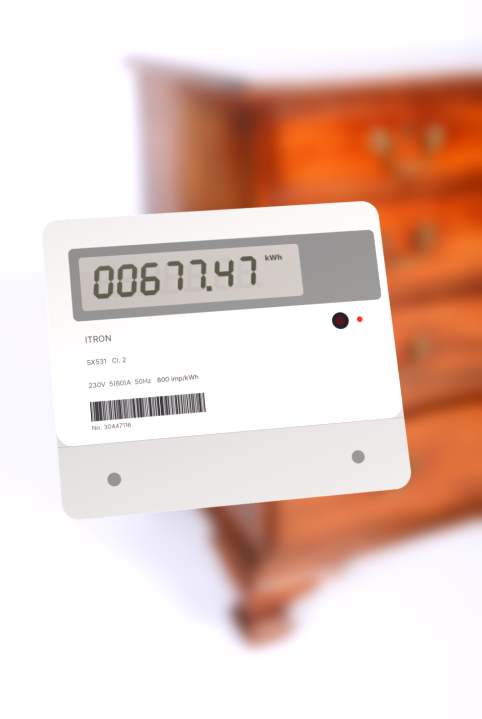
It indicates 677.47
